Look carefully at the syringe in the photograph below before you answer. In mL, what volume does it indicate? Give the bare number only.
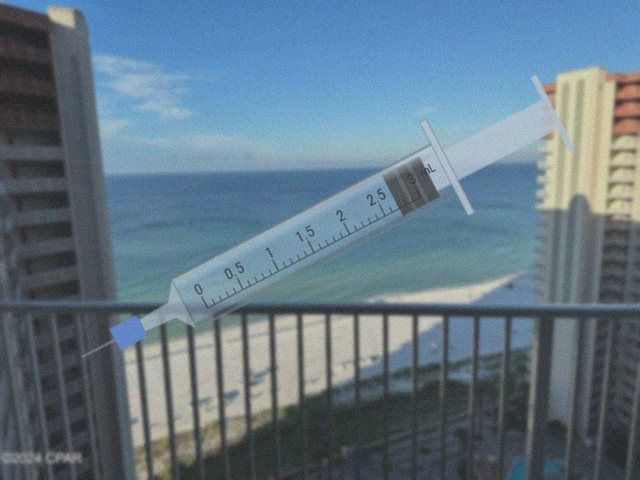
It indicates 2.7
